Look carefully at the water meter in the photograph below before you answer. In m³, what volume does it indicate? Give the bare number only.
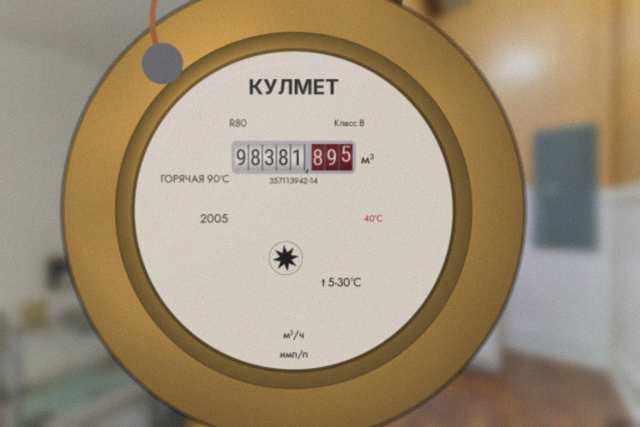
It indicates 98381.895
